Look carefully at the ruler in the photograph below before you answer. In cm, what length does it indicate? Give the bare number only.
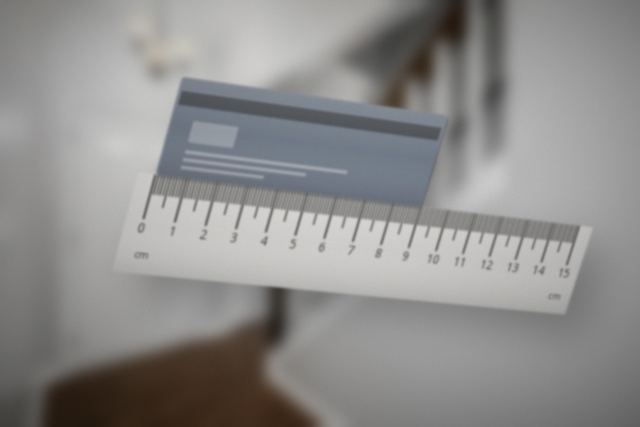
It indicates 9
